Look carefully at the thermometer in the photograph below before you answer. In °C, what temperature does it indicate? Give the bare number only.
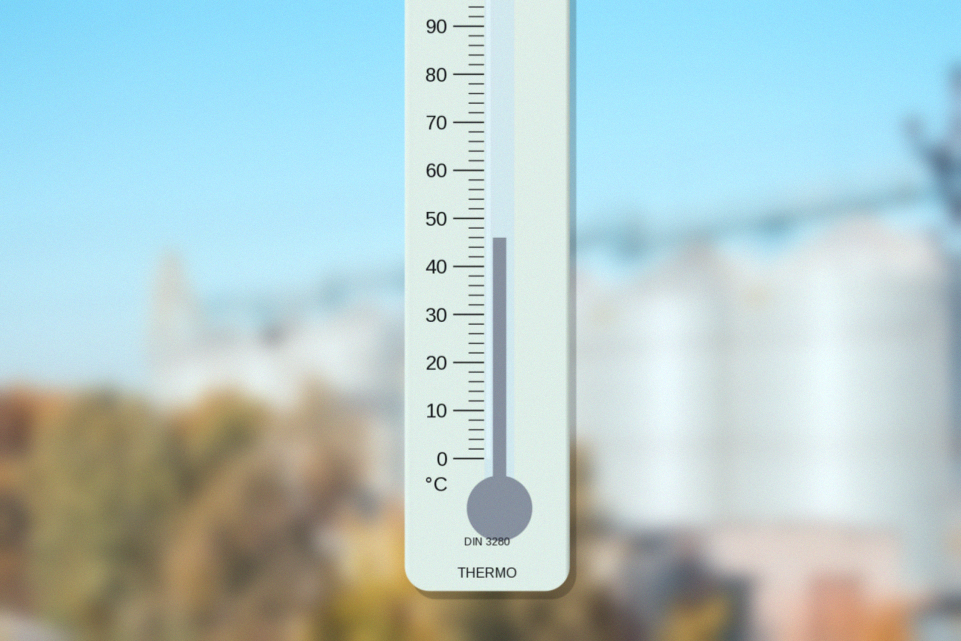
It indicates 46
